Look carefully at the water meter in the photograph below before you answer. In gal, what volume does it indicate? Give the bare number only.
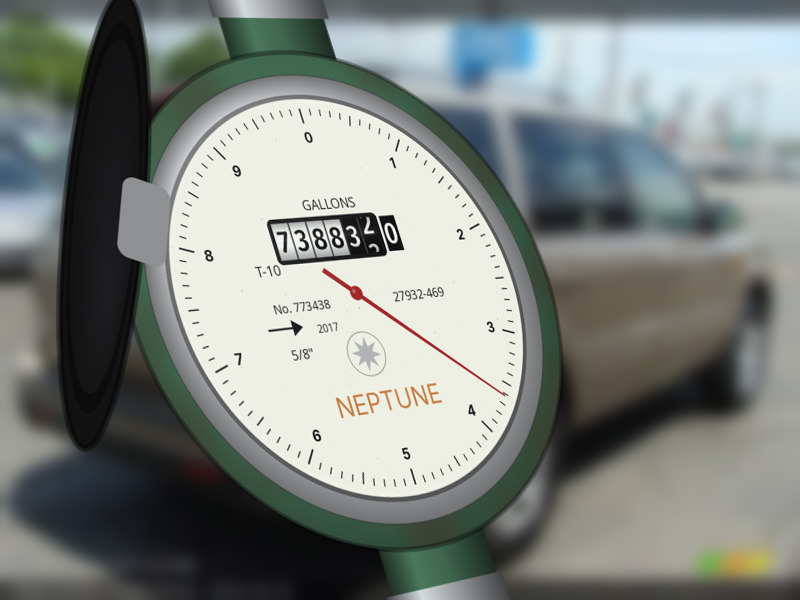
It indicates 7388323.6
